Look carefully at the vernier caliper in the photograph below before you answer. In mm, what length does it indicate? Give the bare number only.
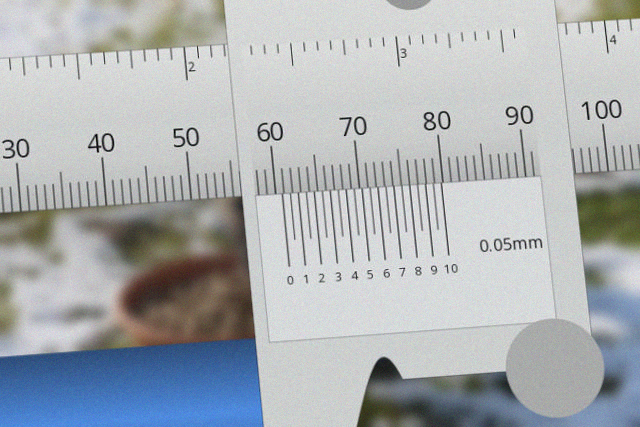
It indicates 60.8
